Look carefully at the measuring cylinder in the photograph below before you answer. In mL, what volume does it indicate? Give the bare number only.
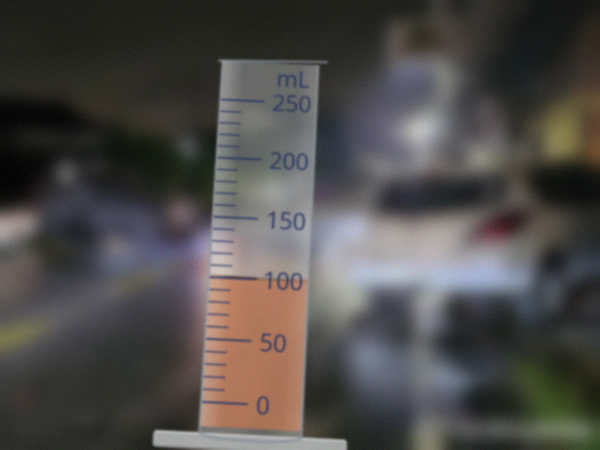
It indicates 100
